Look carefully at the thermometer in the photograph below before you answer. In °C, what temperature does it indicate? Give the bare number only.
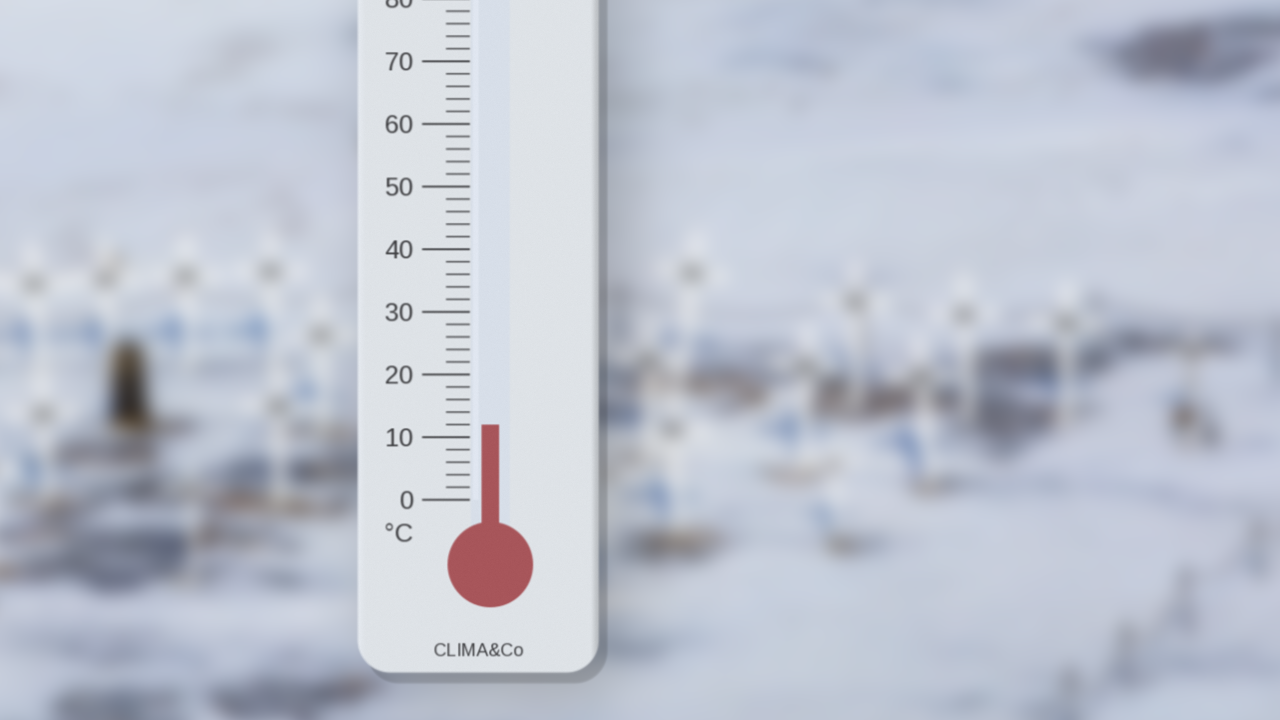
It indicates 12
